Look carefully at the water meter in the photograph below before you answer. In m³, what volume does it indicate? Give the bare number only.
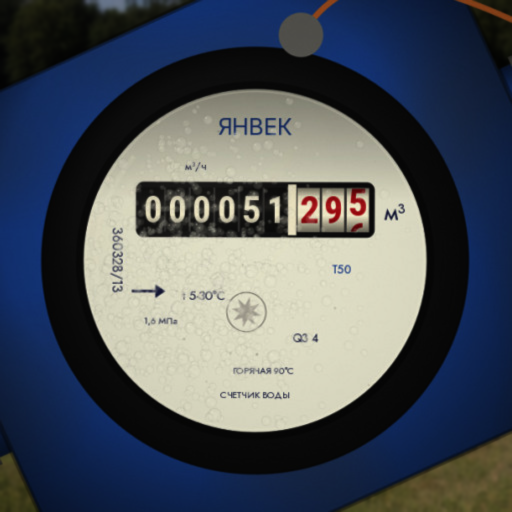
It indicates 51.295
